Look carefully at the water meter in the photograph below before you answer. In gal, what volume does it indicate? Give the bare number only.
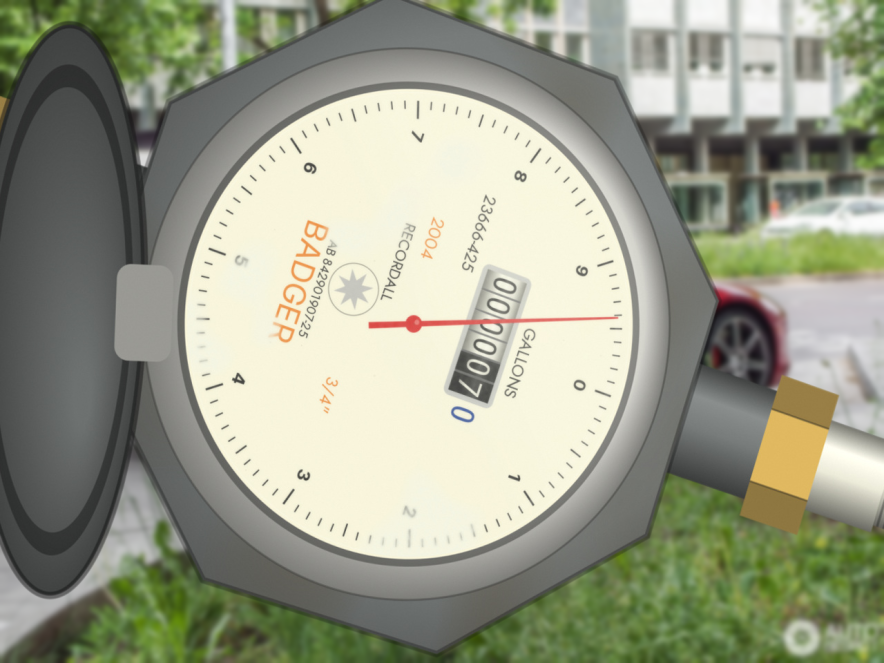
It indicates 69.4
